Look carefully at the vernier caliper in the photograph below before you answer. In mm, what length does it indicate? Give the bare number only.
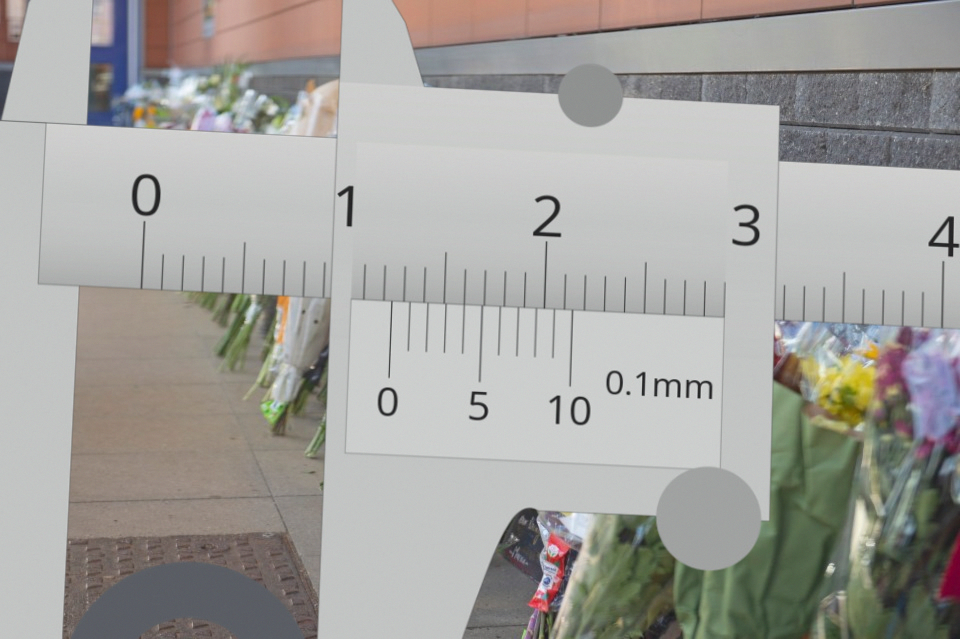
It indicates 12.4
